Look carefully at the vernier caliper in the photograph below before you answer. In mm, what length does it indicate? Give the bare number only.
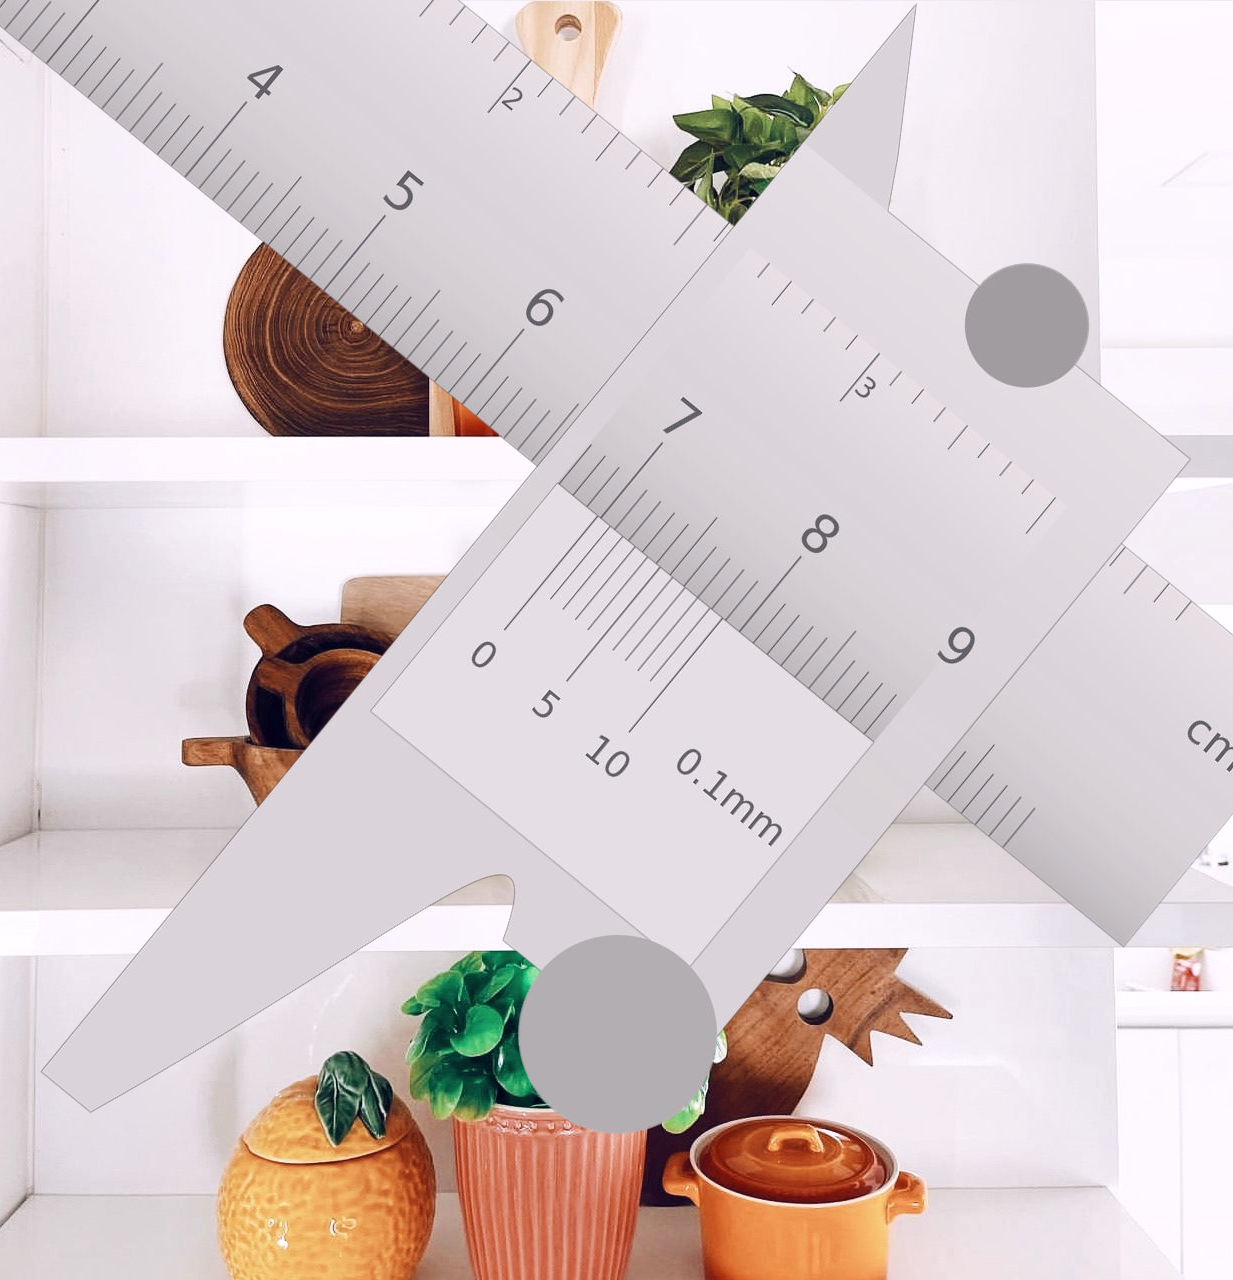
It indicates 69.8
